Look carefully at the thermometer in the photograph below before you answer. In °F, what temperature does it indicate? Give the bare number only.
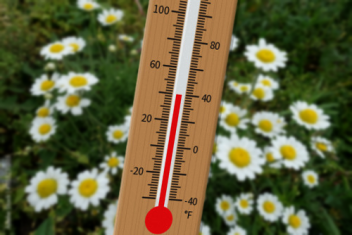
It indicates 40
